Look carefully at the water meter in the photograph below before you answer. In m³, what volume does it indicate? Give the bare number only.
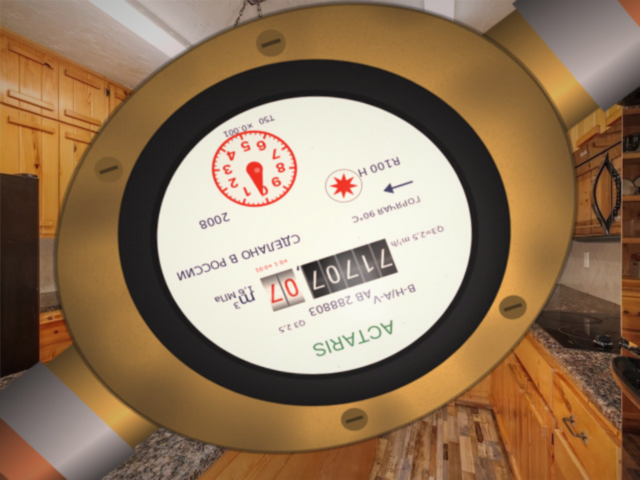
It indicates 71707.070
